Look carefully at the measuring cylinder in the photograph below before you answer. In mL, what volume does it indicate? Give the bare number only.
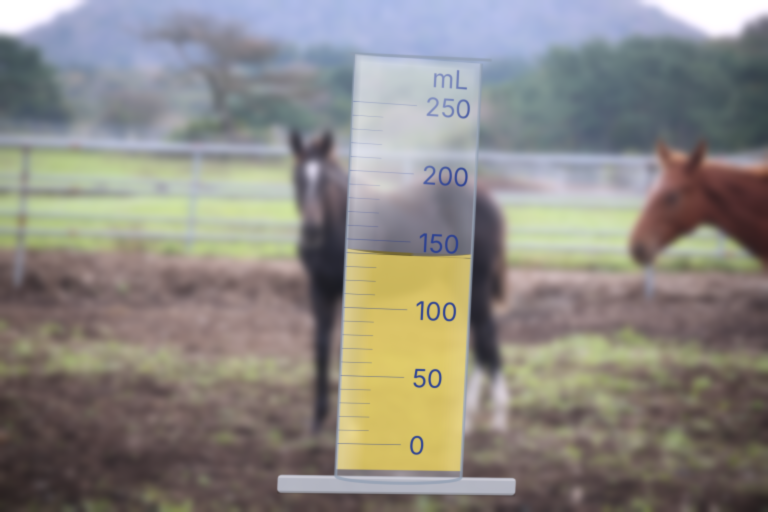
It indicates 140
